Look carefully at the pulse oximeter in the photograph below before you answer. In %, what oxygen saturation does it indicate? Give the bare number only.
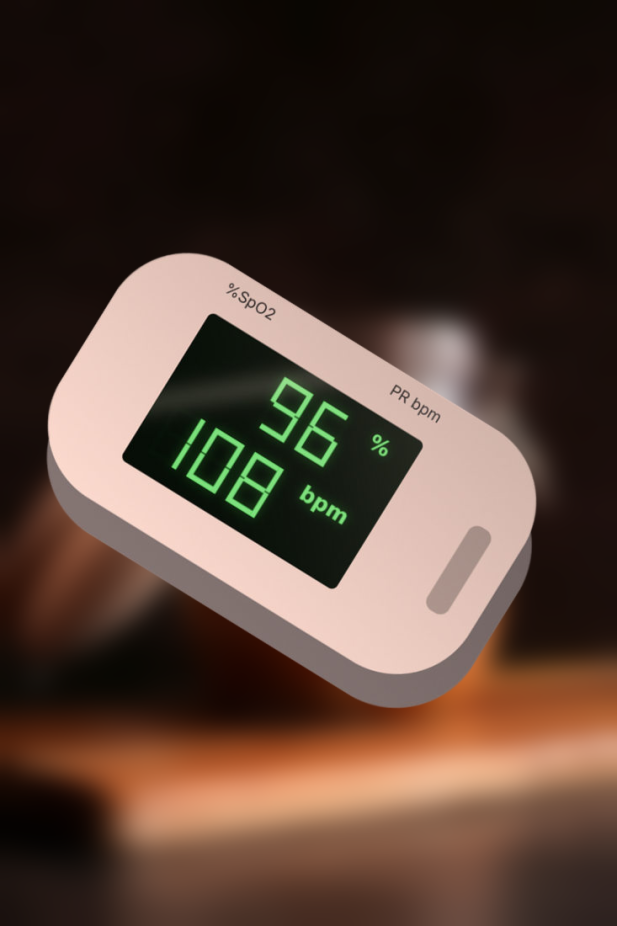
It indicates 96
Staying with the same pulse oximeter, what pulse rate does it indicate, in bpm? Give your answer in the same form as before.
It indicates 108
